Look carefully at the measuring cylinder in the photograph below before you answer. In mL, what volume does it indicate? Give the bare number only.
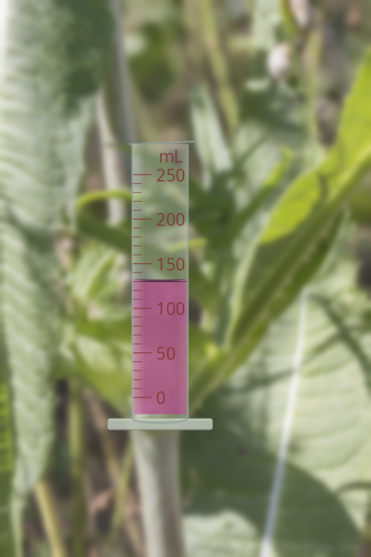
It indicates 130
